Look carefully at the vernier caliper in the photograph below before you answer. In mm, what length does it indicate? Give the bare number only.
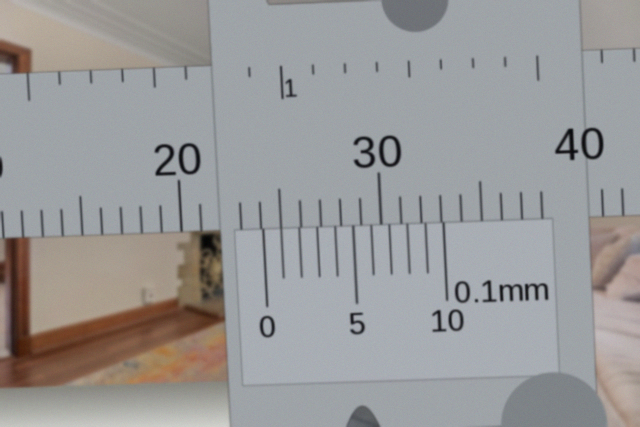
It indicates 24.1
